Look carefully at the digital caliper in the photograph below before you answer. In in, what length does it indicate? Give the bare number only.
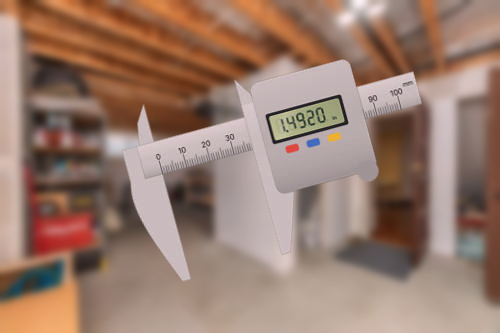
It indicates 1.4920
